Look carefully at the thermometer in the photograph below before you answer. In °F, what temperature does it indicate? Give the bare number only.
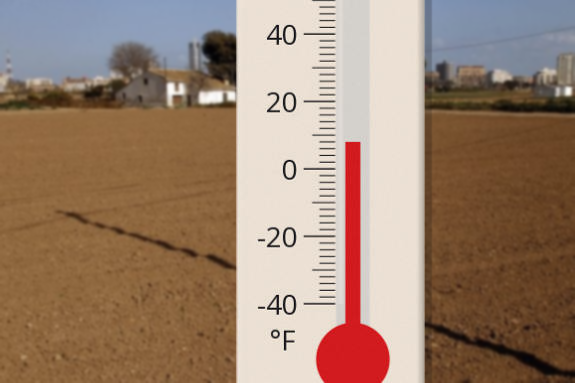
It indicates 8
